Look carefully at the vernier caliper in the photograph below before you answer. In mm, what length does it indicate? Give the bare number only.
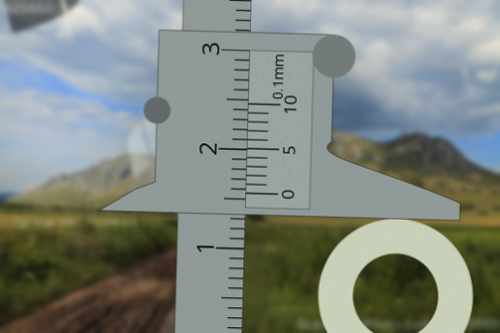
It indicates 15.6
